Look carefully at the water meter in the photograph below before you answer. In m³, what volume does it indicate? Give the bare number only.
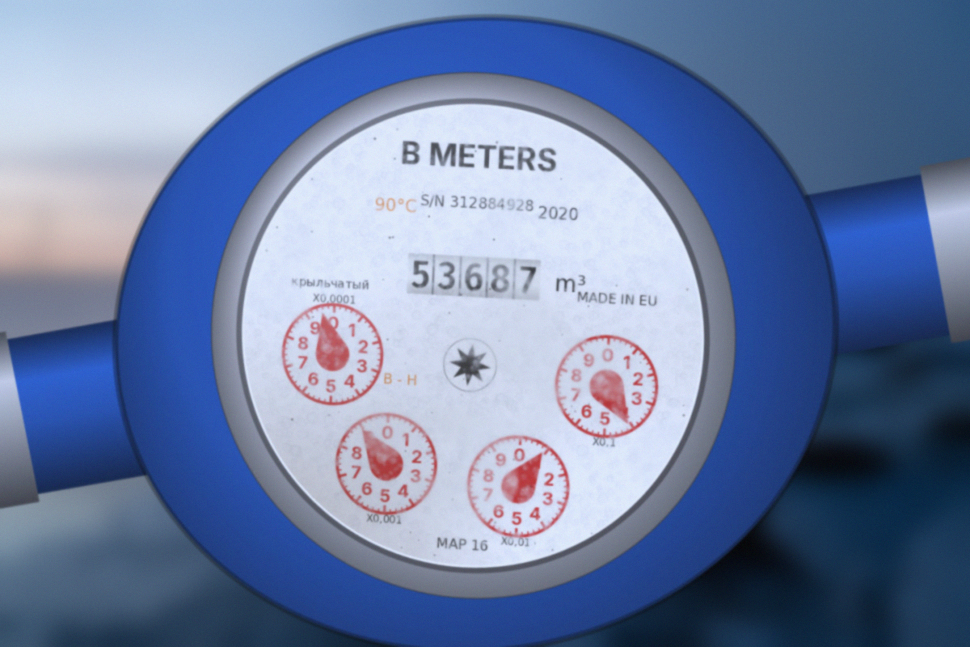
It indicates 53687.4089
